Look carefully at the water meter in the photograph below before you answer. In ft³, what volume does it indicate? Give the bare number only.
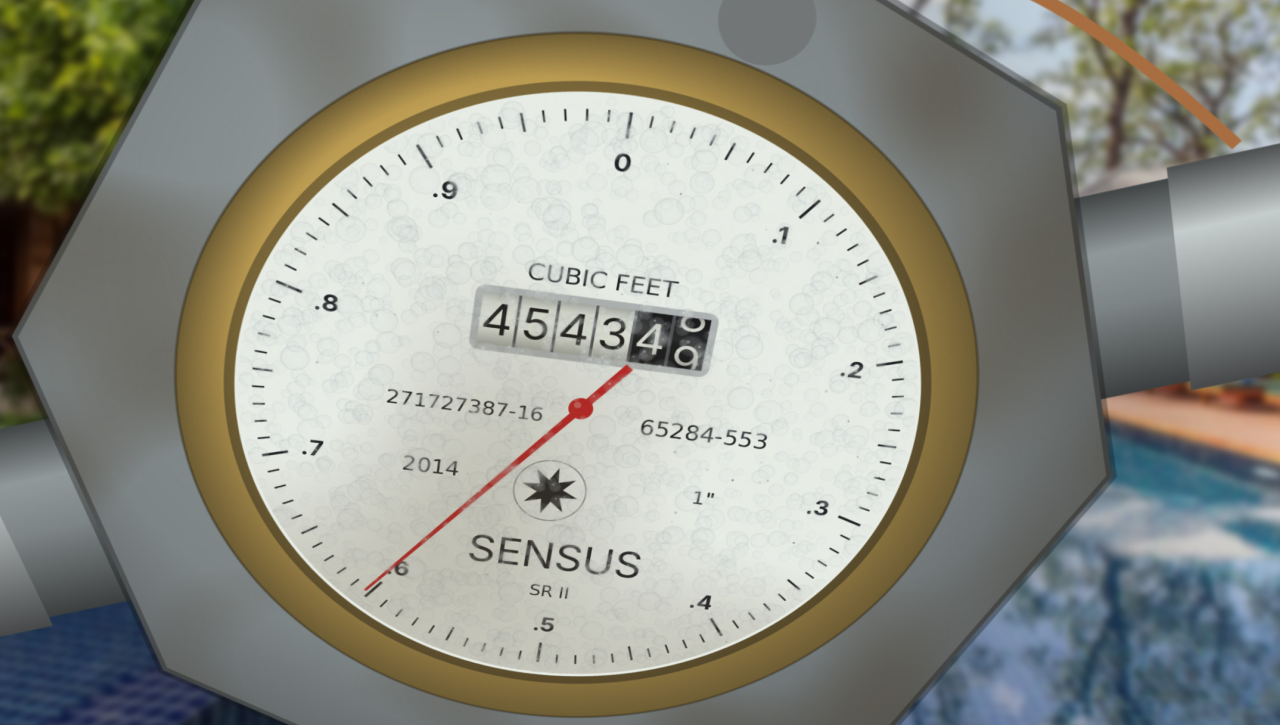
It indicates 454348.60
